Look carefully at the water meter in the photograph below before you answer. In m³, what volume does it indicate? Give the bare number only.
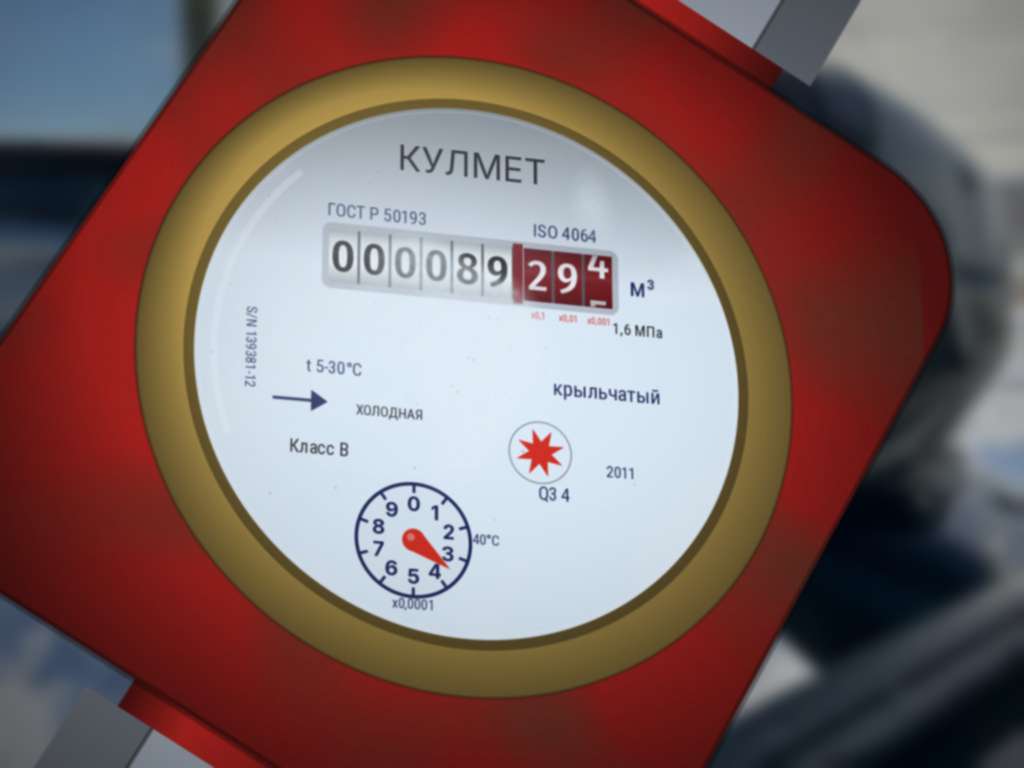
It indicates 89.2943
